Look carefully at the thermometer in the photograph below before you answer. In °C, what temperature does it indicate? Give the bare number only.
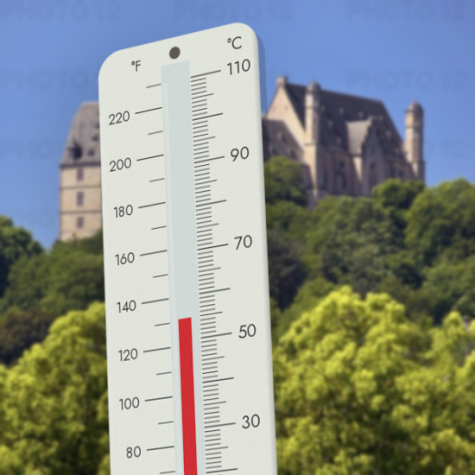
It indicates 55
